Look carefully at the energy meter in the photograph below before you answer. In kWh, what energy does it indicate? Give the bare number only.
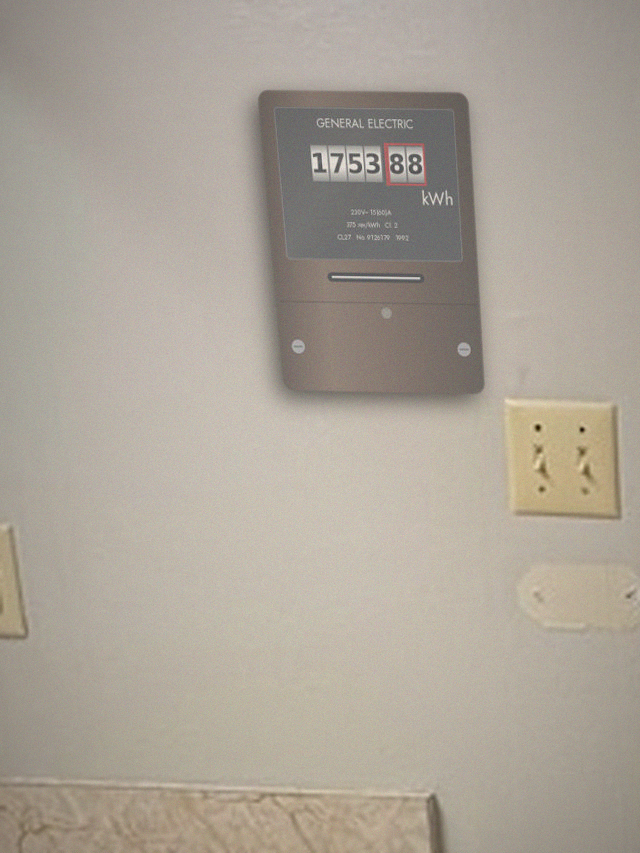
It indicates 1753.88
